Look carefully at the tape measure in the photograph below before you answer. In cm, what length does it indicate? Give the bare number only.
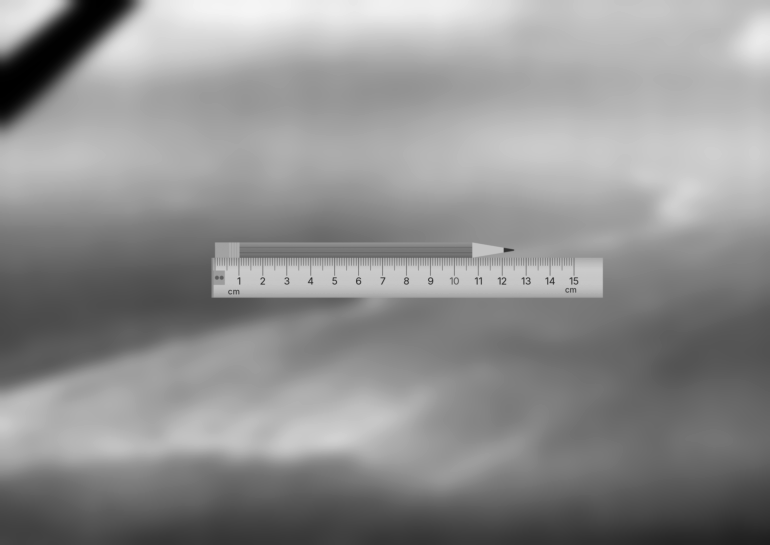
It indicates 12.5
